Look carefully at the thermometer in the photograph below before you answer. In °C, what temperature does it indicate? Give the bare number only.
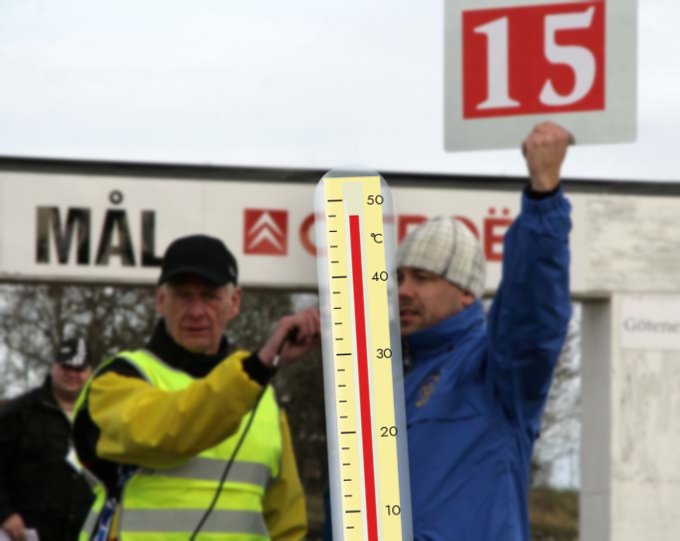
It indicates 48
